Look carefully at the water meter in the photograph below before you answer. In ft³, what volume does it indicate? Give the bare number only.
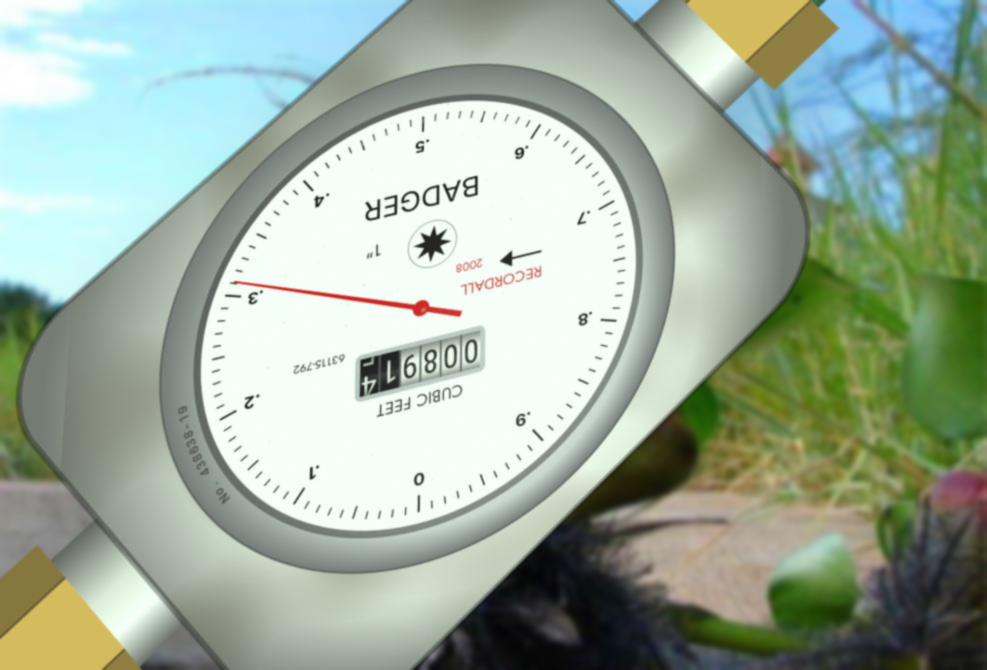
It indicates 8914.31
